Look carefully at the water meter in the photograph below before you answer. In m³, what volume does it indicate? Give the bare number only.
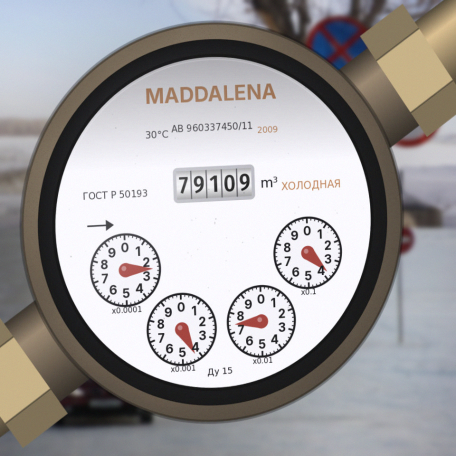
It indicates 79109.3742
